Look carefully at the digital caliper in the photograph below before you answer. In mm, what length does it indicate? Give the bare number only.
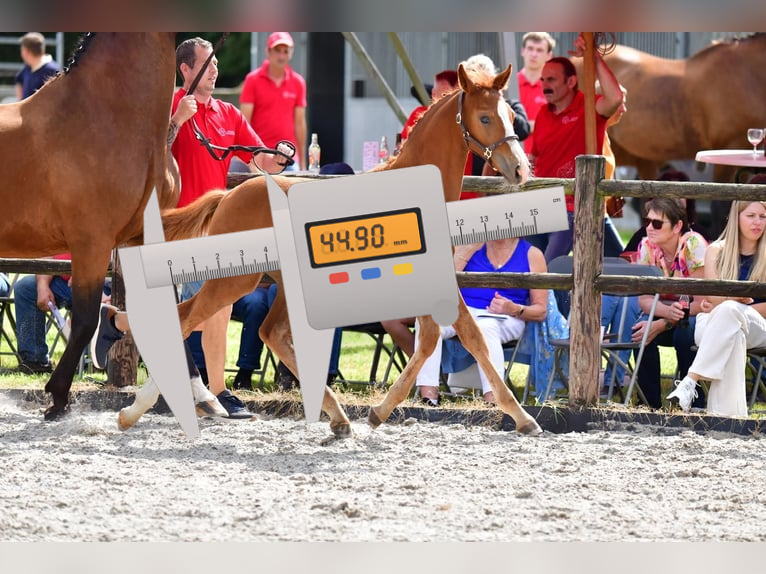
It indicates 44.90
